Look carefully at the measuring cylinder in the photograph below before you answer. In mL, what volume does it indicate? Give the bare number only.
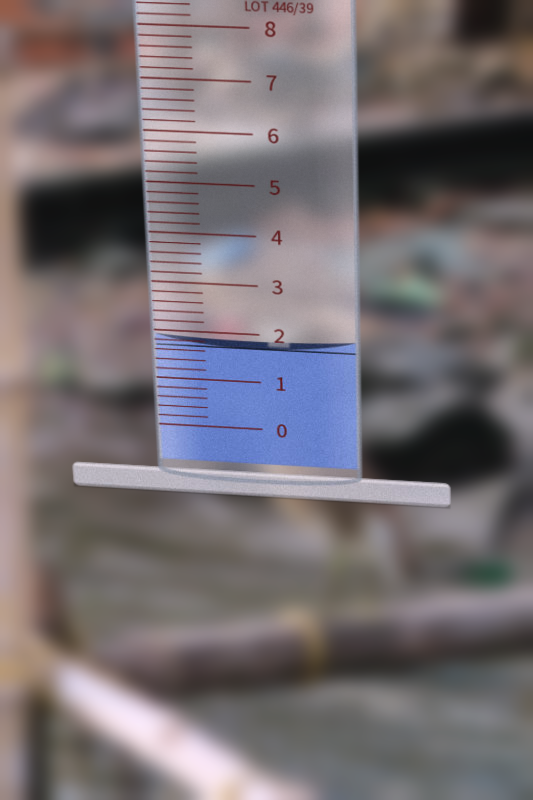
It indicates 1.7
